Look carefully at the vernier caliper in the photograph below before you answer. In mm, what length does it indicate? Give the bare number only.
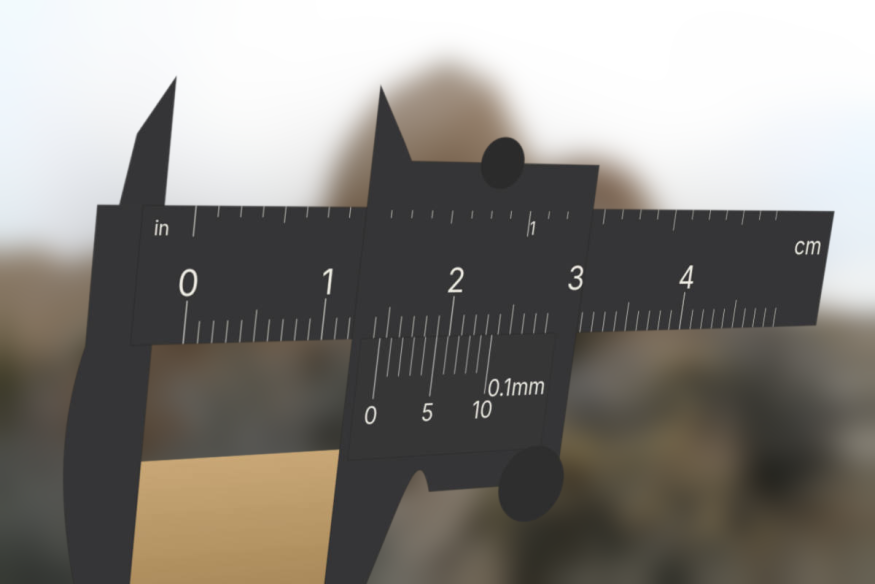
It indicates 14.5
